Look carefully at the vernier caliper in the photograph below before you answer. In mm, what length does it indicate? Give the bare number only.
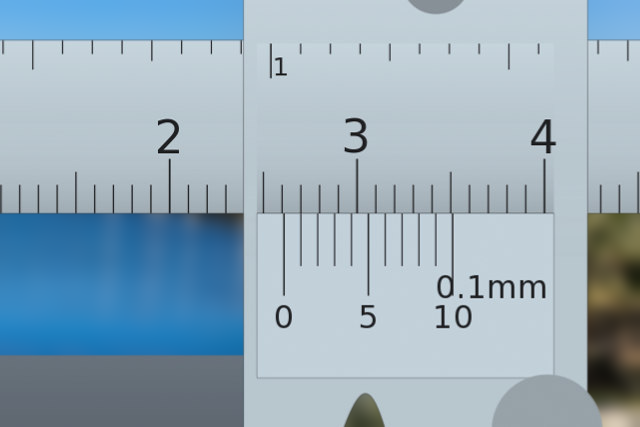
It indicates 26.1
